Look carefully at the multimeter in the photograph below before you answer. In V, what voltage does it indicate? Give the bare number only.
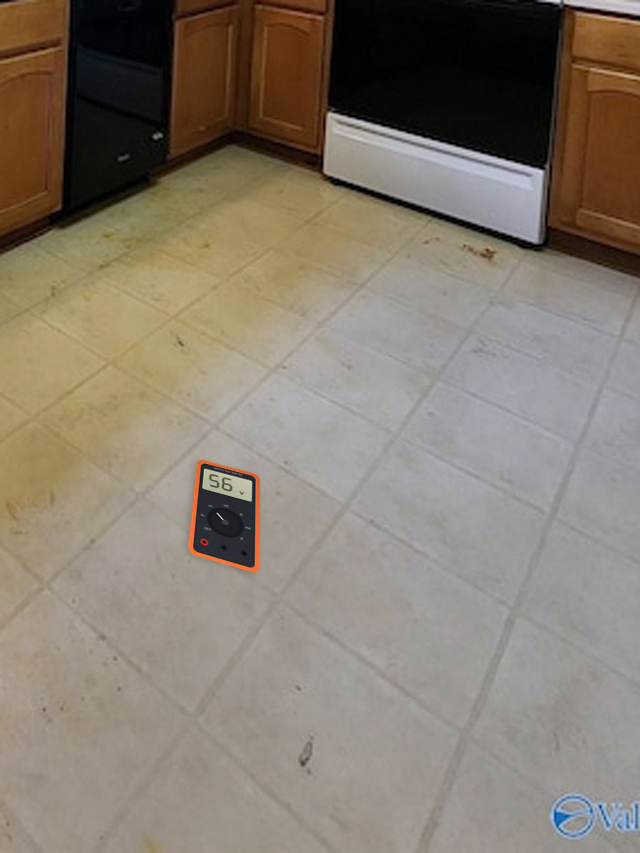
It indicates 56
